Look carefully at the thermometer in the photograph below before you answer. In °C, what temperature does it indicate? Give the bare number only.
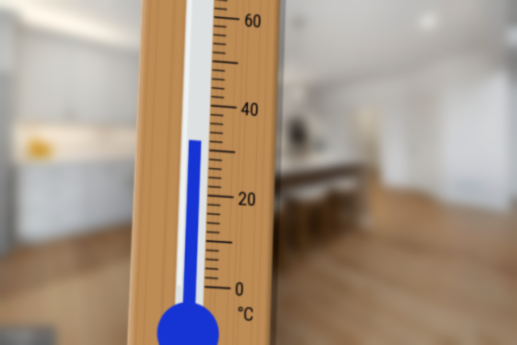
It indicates 32
